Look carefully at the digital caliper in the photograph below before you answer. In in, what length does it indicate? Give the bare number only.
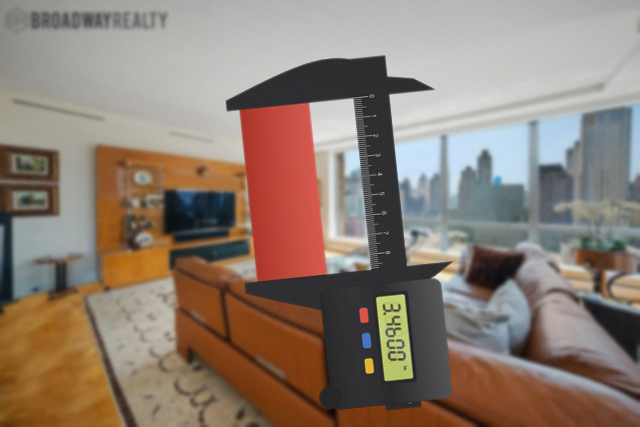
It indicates 3.4600
